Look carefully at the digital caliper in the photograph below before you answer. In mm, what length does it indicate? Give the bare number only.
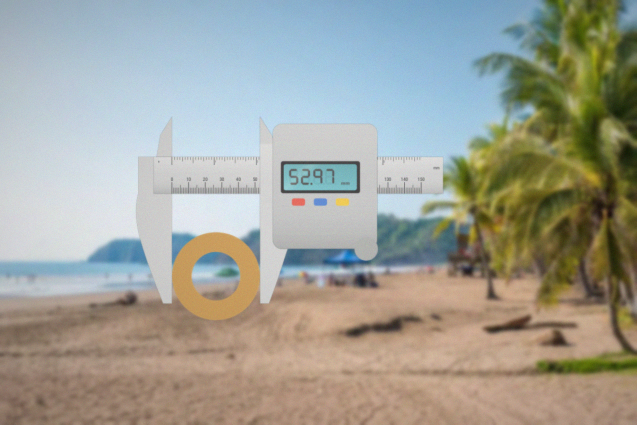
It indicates 52.97
